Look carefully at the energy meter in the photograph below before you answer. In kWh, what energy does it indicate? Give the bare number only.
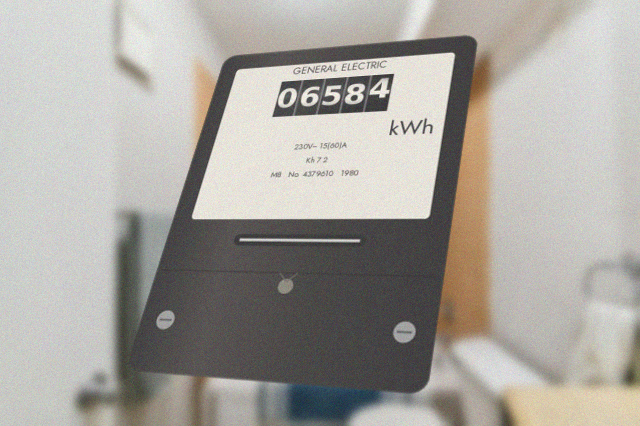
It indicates 6584
